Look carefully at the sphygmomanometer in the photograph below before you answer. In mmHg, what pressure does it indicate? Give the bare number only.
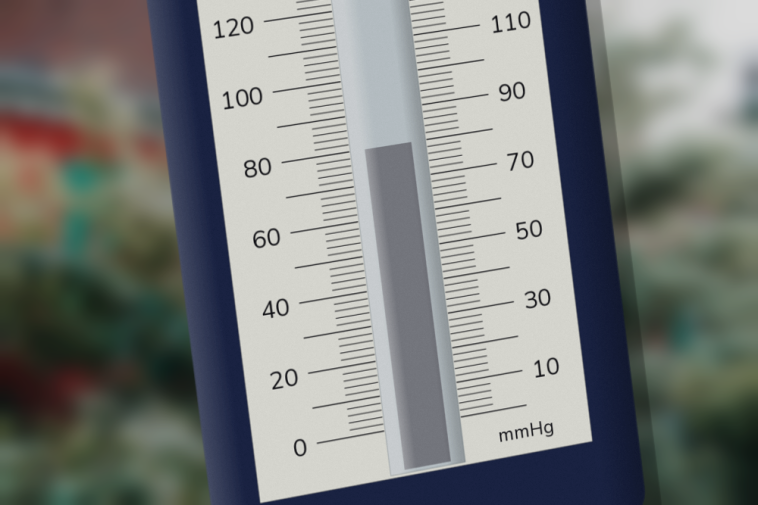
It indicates 80
